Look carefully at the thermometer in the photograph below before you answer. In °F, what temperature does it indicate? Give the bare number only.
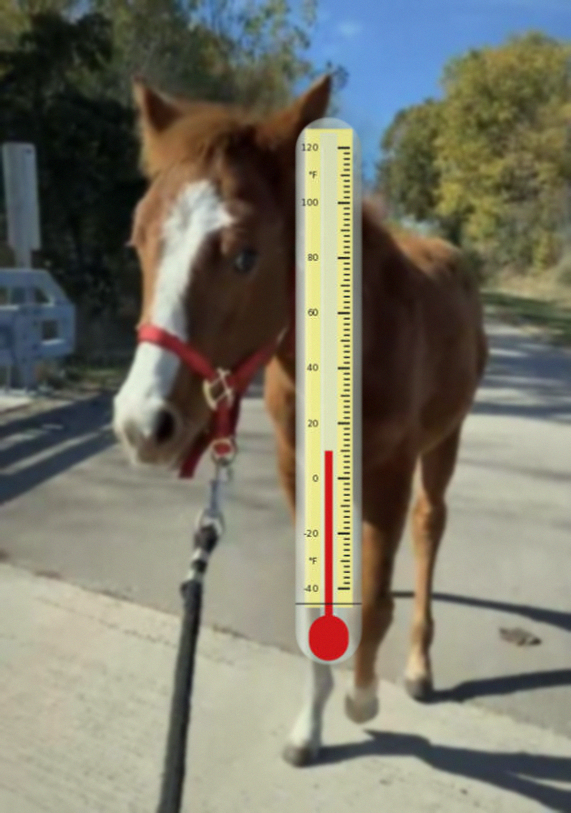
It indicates 10
